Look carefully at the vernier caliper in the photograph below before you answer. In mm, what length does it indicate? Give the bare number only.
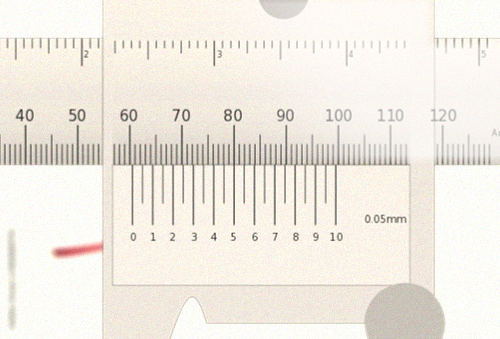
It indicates 60.5
